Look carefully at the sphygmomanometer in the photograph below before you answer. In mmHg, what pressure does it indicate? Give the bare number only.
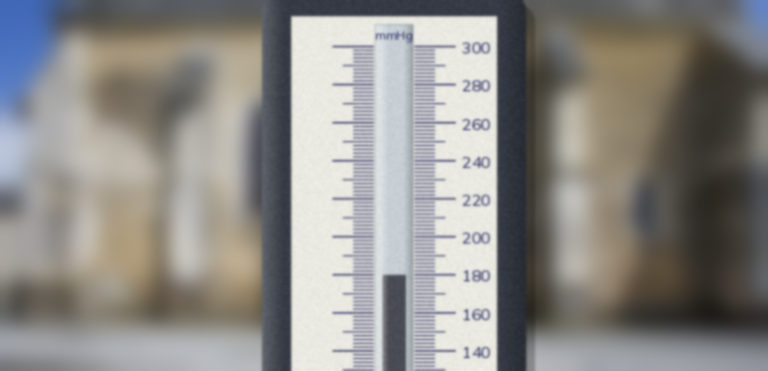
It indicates 180
